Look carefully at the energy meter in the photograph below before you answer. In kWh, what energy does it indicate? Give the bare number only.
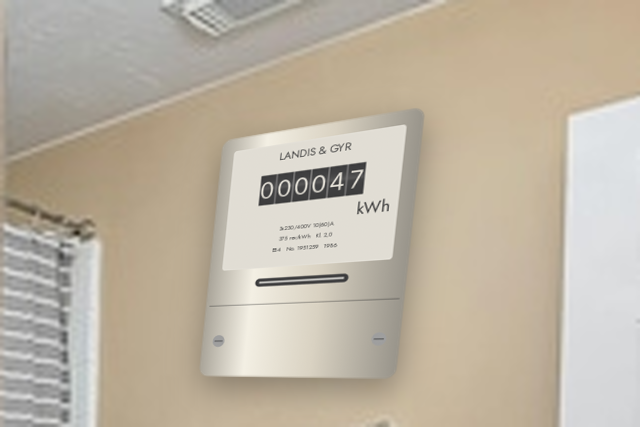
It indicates 47
